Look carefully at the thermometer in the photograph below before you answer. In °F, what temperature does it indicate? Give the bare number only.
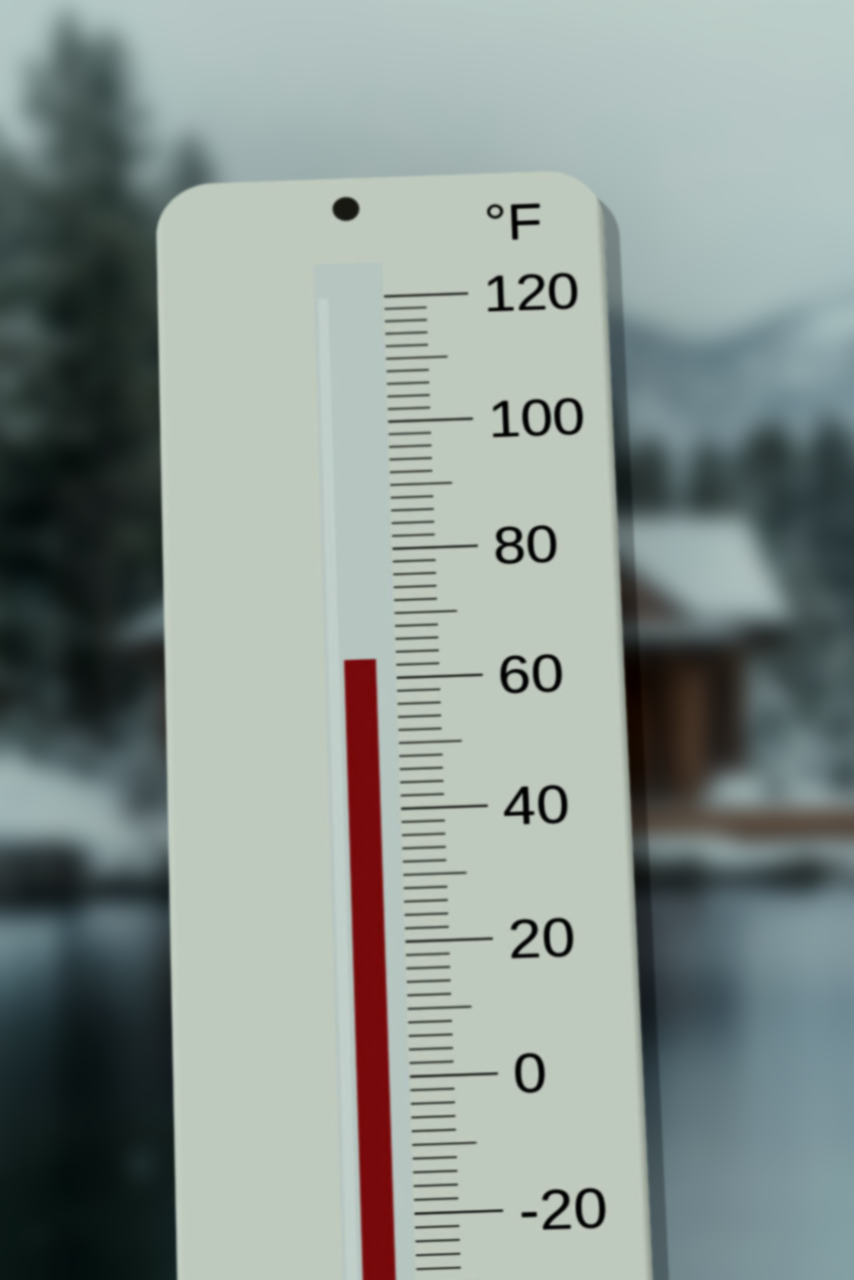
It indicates 63
